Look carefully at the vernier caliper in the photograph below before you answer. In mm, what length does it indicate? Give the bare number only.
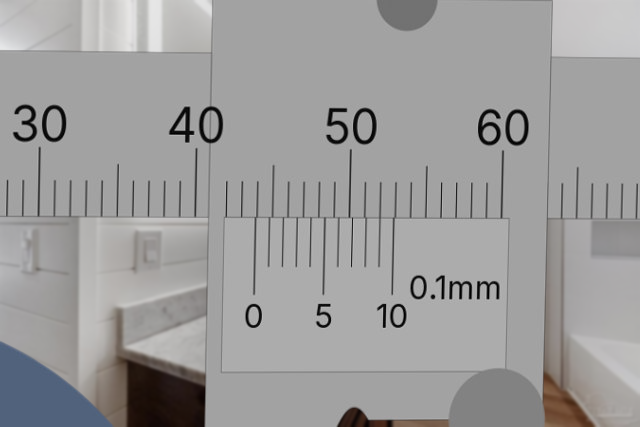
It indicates 43.9
